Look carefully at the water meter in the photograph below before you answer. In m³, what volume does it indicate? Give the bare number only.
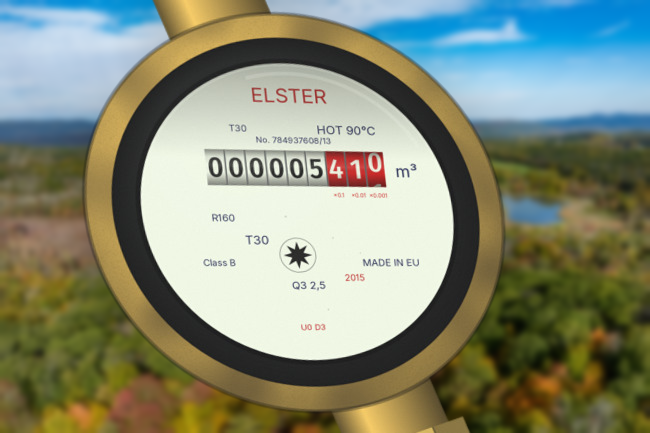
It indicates 5.410
